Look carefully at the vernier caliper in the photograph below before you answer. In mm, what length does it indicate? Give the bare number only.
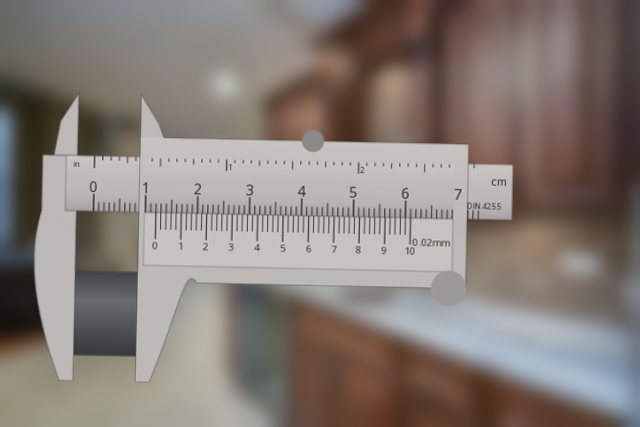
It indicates 12.0
